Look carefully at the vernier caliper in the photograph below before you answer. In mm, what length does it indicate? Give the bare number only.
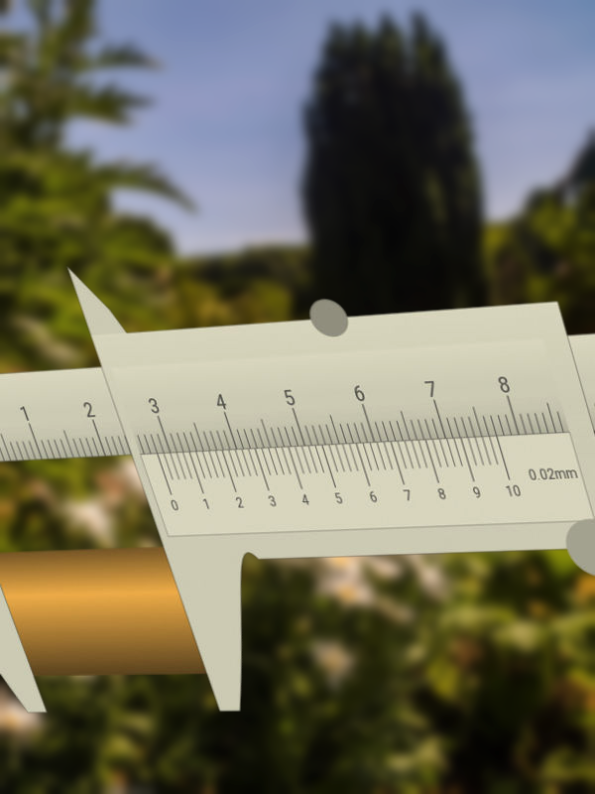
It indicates 28.0
